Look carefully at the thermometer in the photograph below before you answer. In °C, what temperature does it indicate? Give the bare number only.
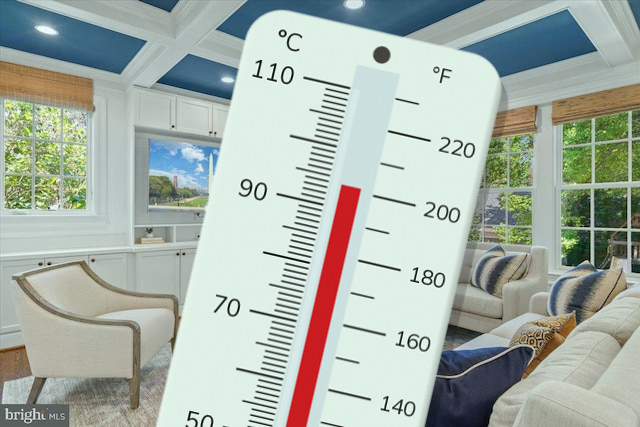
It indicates 94
